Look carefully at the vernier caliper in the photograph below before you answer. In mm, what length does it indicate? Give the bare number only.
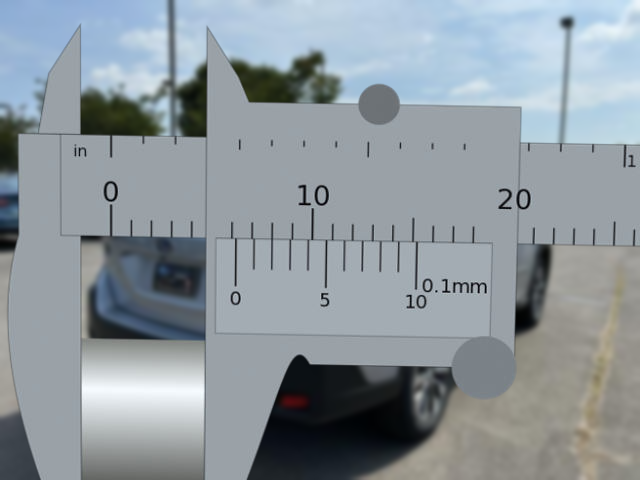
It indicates 6.2
